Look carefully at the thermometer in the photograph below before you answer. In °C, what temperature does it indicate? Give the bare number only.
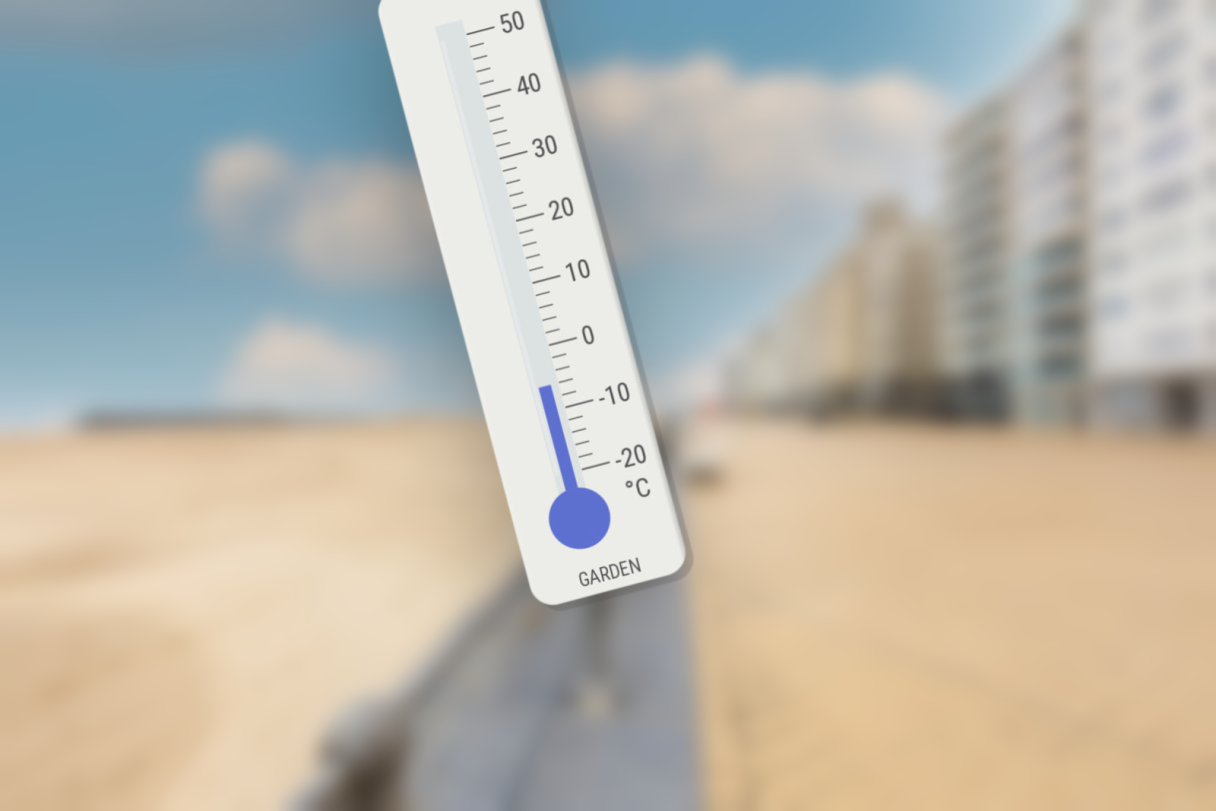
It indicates -6
